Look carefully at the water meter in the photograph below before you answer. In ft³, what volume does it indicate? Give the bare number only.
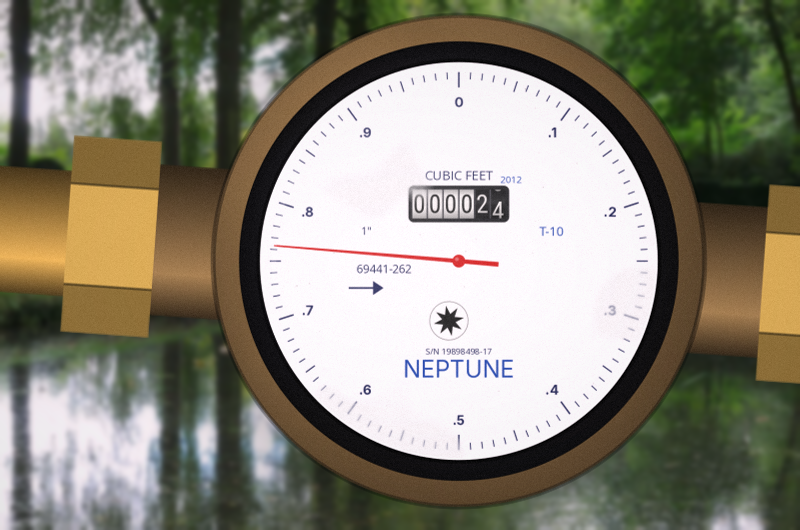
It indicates 23.76
